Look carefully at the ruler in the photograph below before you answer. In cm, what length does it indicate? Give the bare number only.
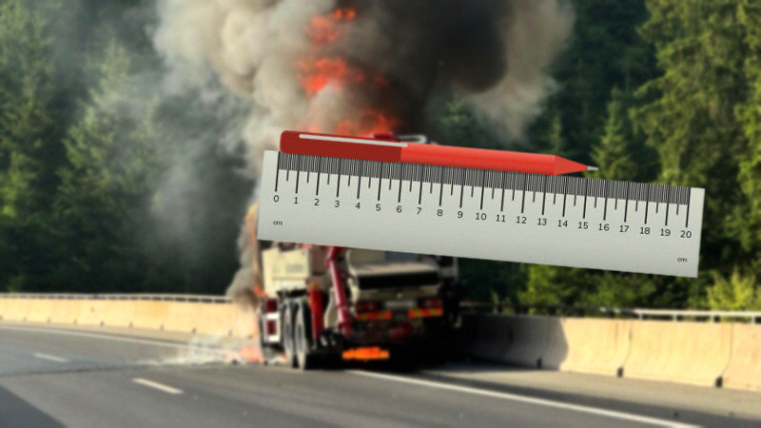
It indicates 15.5
